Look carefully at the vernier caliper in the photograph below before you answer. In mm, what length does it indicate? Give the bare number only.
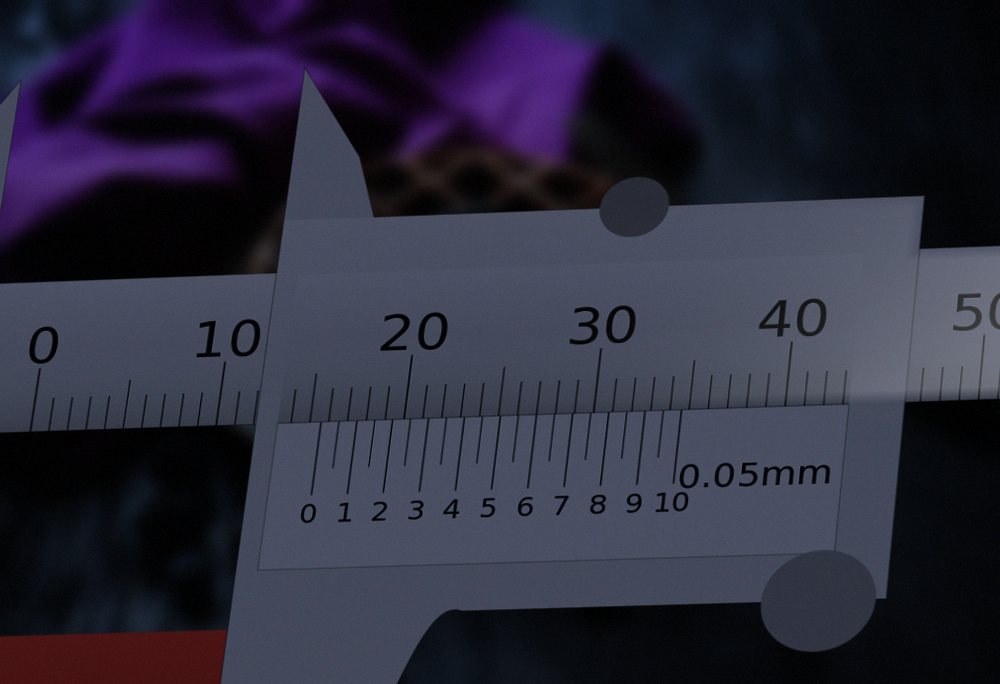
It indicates 15.6
